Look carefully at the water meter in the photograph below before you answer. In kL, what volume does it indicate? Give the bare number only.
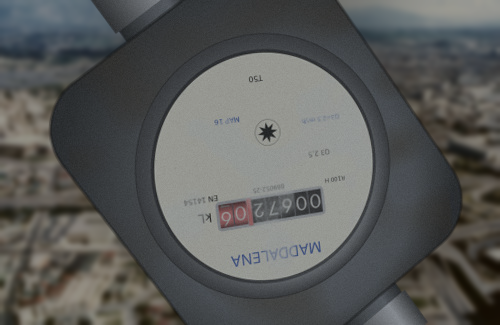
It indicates 672.06
